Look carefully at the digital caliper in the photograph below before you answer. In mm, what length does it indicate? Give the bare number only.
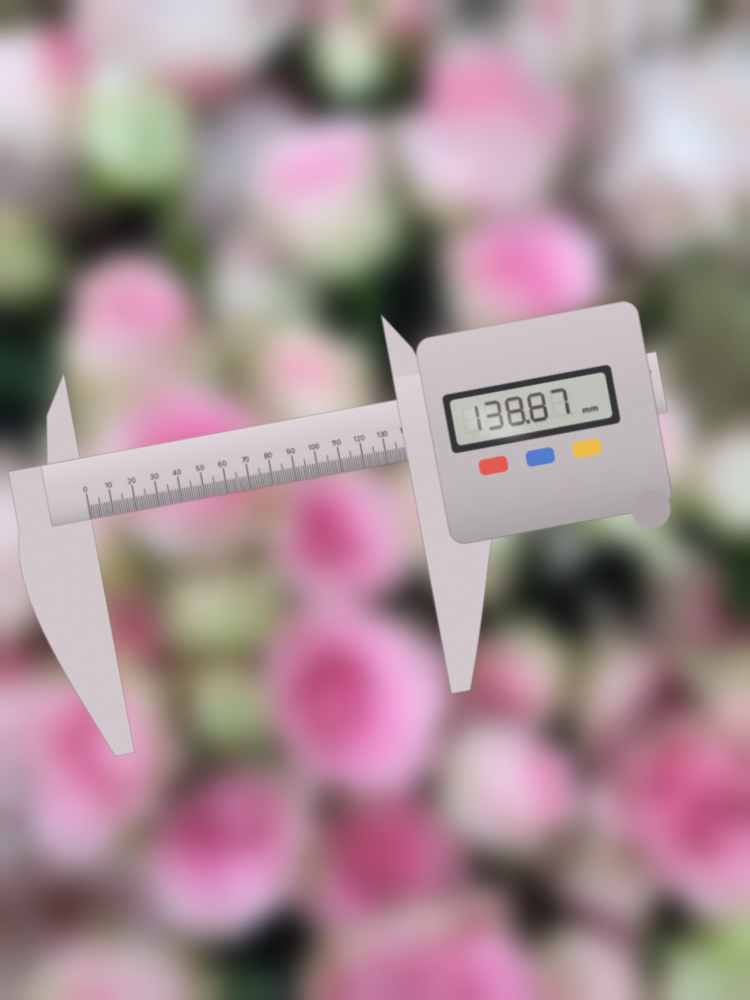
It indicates 138.87
